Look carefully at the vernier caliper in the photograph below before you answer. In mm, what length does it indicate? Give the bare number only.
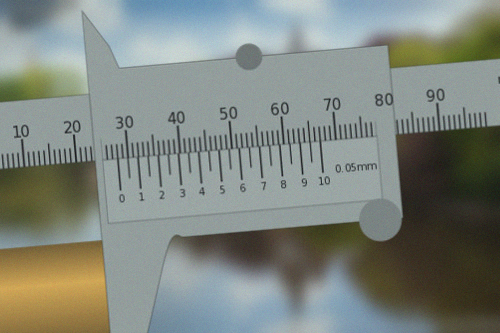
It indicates 28.0
